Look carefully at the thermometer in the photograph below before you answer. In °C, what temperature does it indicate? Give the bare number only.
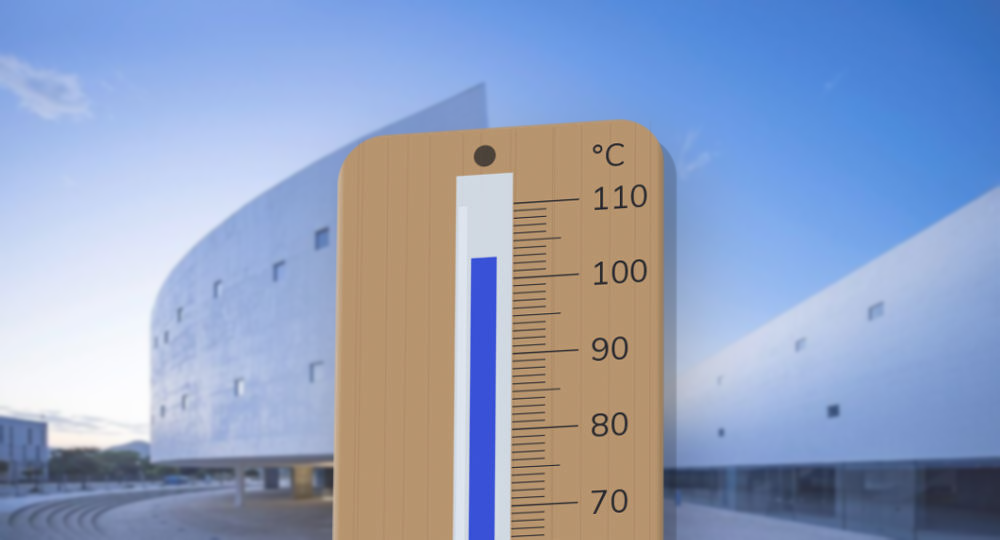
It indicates 103
